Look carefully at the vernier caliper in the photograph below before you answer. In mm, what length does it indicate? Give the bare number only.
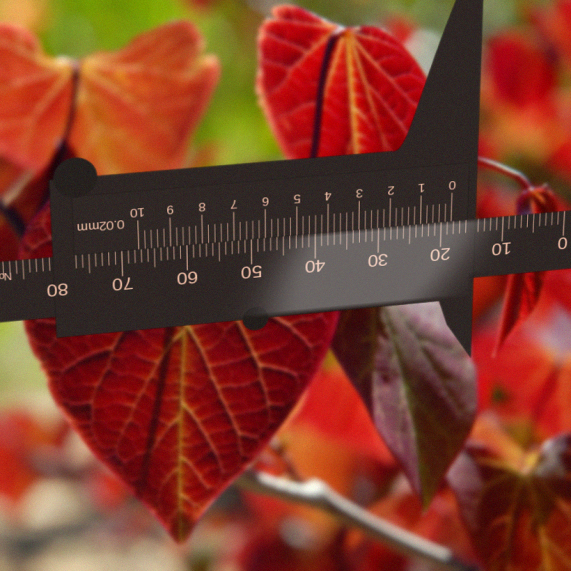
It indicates 18.4
